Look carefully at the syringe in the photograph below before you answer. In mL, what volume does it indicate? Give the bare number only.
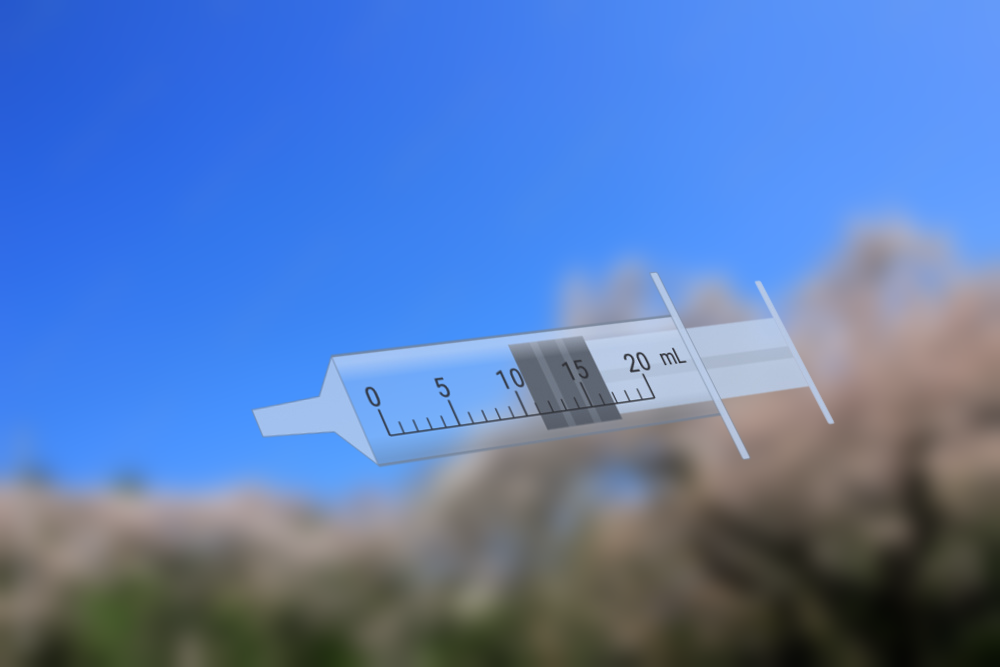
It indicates 11
